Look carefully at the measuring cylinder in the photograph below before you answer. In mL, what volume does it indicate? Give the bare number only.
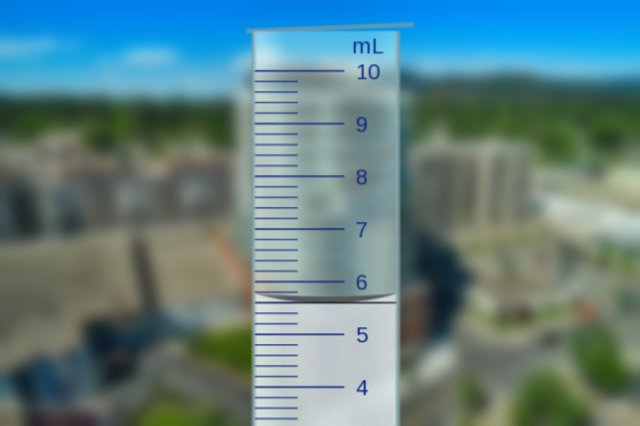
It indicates 5.6
